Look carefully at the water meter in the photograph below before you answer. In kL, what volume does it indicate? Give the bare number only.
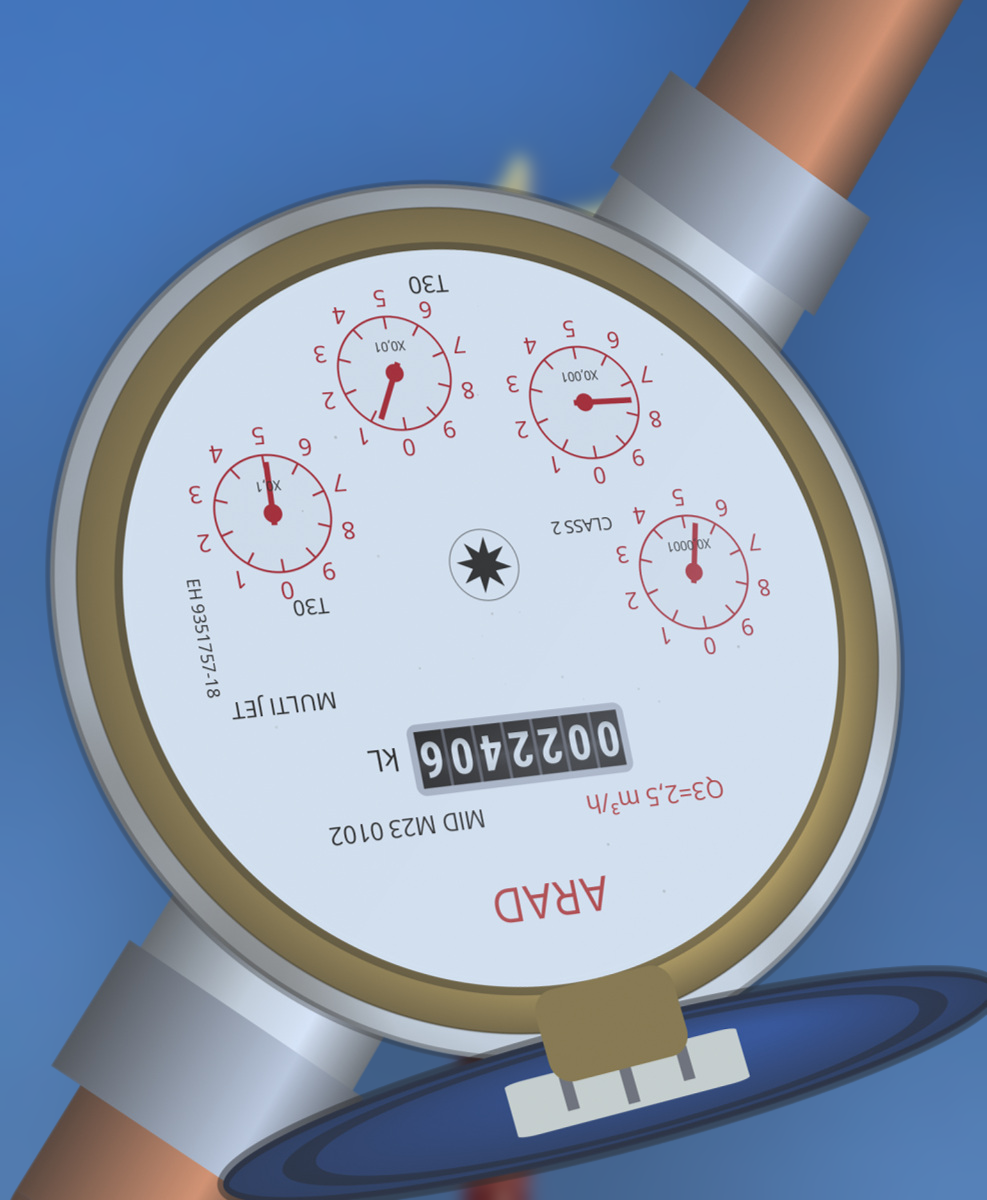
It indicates 22406.5075
